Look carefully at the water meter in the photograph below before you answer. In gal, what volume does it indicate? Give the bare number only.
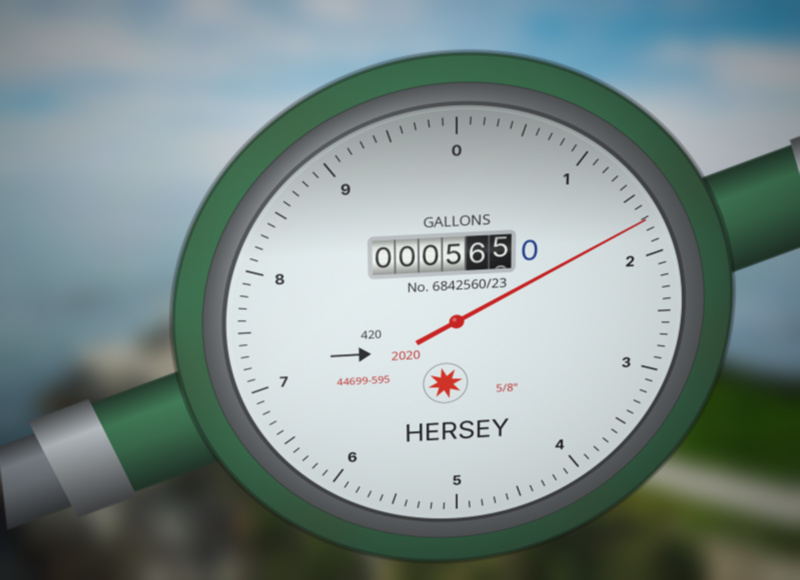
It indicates 5651.7
